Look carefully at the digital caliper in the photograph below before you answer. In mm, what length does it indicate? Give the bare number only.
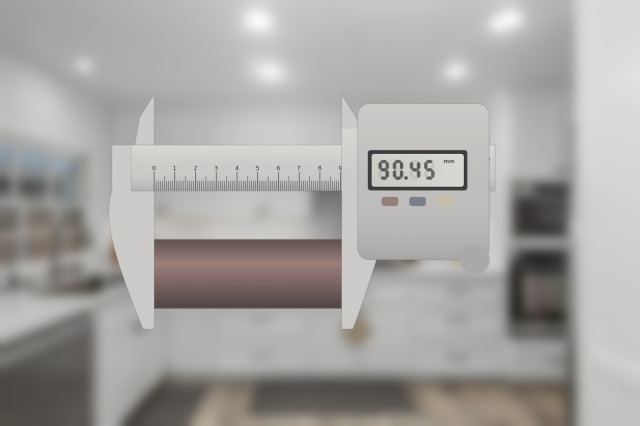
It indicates 90.45
